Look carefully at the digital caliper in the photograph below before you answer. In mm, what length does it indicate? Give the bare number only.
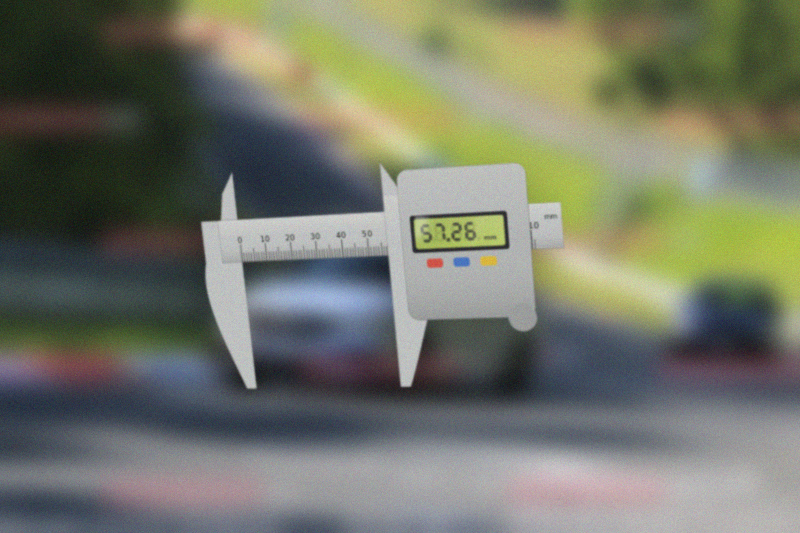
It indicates 57.26
